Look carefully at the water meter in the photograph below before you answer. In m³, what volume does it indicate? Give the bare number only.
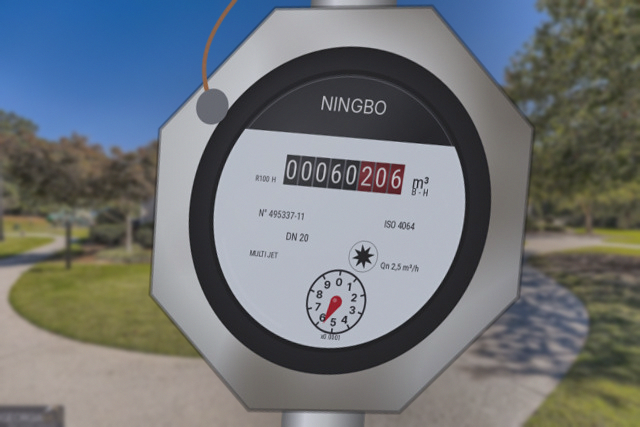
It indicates 60.2065
